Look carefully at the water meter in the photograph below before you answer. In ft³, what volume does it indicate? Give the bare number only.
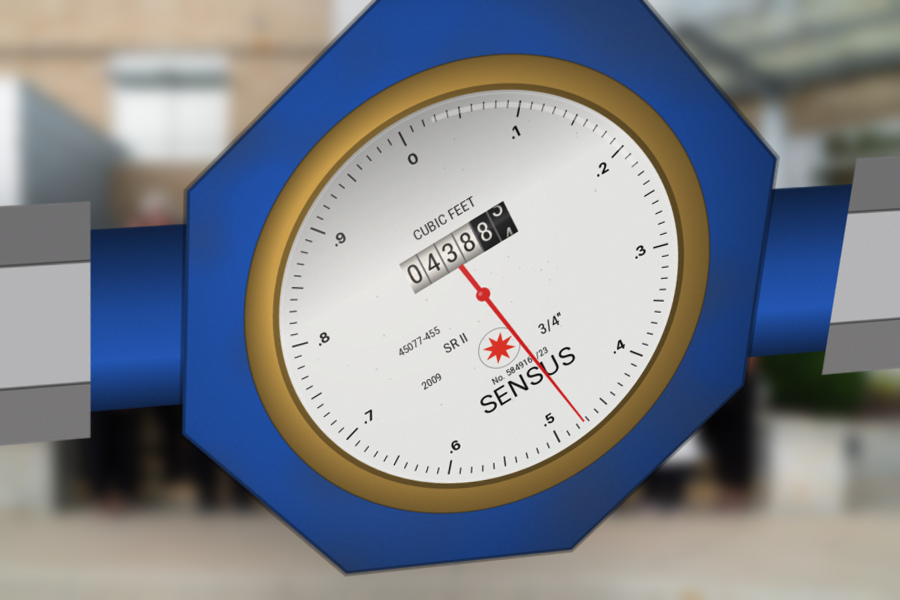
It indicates 43883.47
